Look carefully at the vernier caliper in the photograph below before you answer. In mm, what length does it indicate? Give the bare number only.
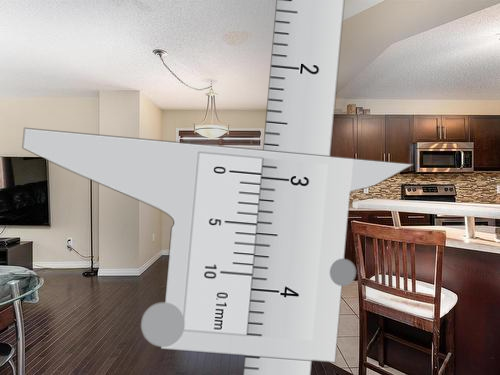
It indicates 29.7
